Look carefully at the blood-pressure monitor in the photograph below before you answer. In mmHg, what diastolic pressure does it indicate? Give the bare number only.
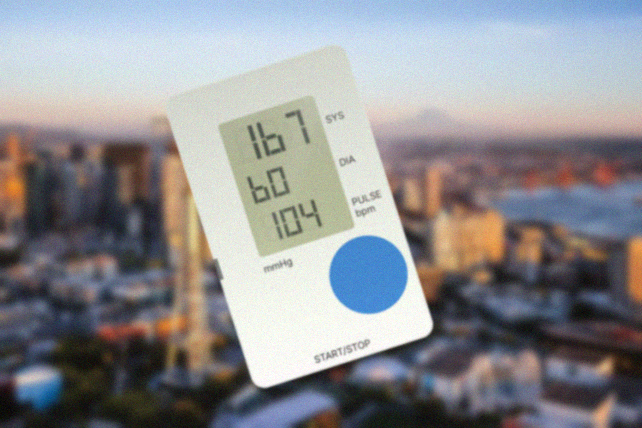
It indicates 60
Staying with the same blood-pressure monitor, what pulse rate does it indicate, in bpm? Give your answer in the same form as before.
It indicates 104
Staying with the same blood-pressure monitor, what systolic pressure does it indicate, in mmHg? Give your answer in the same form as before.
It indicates 167
